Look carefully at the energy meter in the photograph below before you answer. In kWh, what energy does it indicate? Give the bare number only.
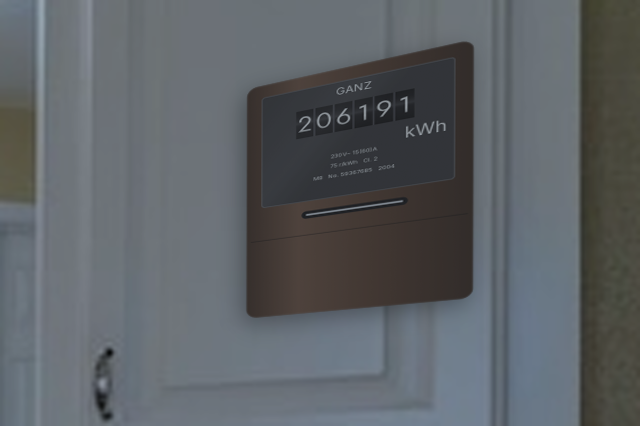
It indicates 206191
